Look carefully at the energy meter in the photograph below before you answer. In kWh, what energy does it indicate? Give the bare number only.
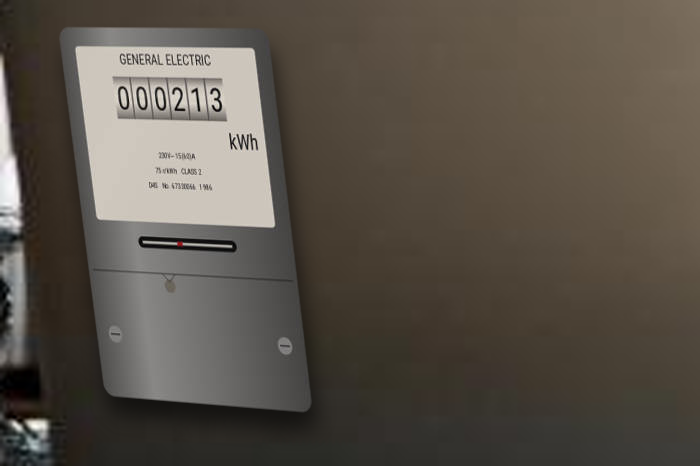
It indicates 213
